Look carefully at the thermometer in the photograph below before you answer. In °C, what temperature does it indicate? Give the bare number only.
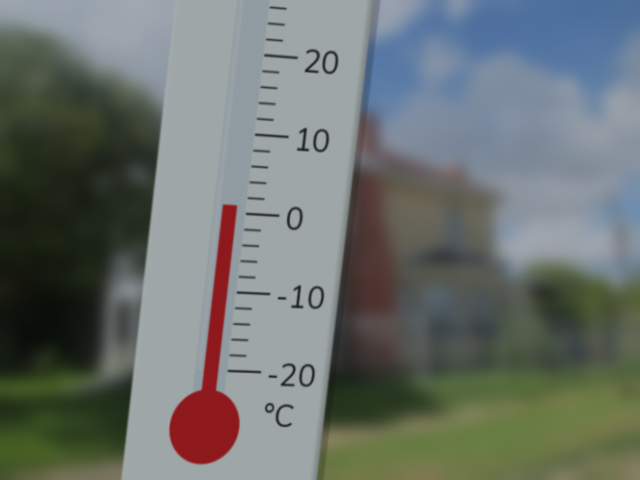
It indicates 1
